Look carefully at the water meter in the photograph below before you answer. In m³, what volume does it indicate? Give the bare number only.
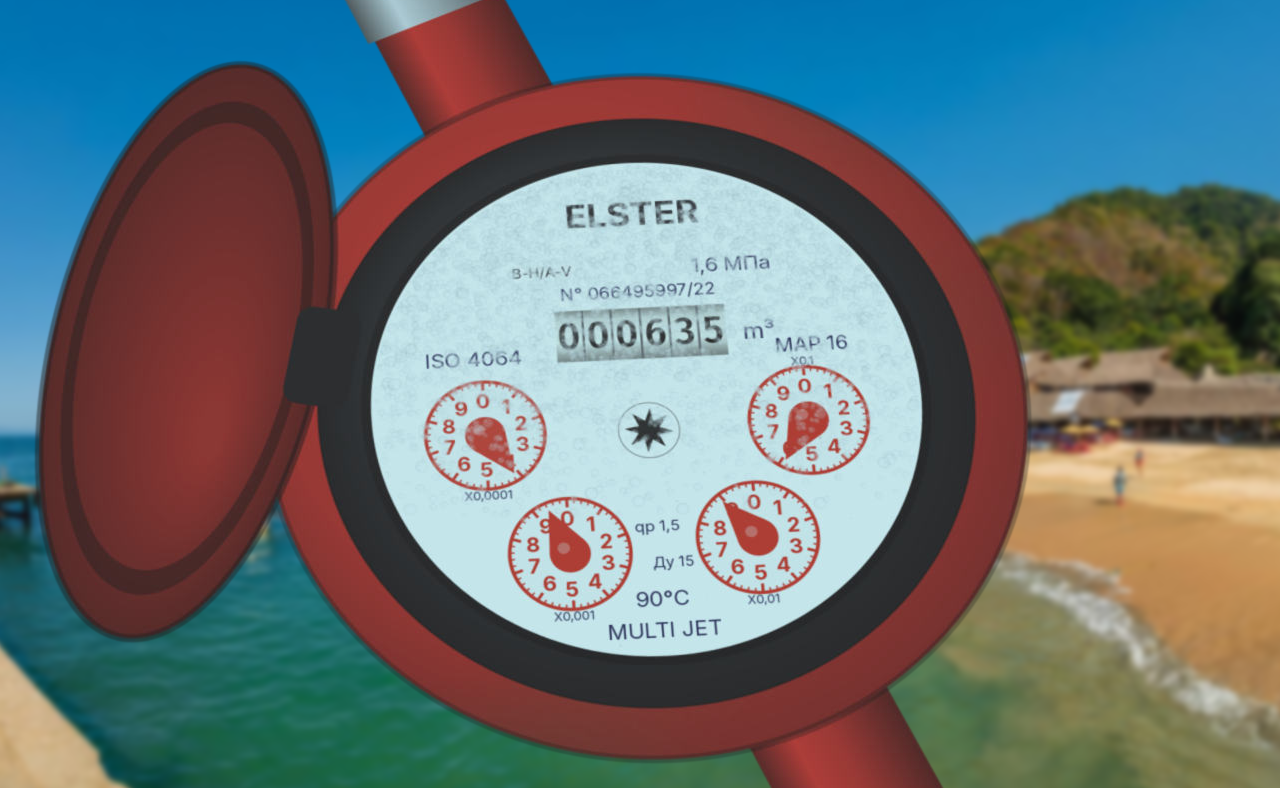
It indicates 635.5894
